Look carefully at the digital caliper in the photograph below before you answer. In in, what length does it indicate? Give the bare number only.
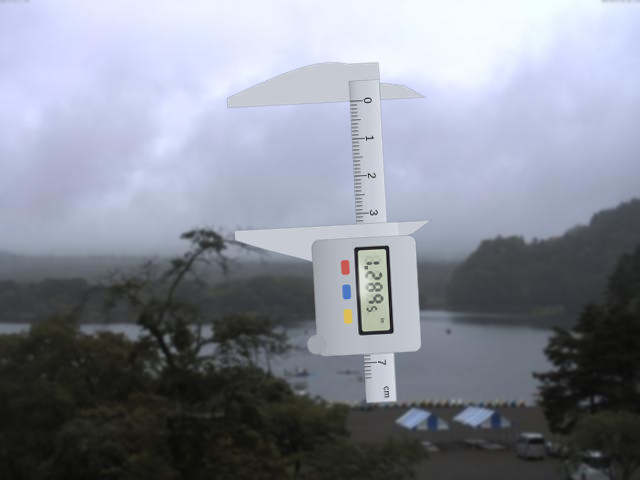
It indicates 1.2895
